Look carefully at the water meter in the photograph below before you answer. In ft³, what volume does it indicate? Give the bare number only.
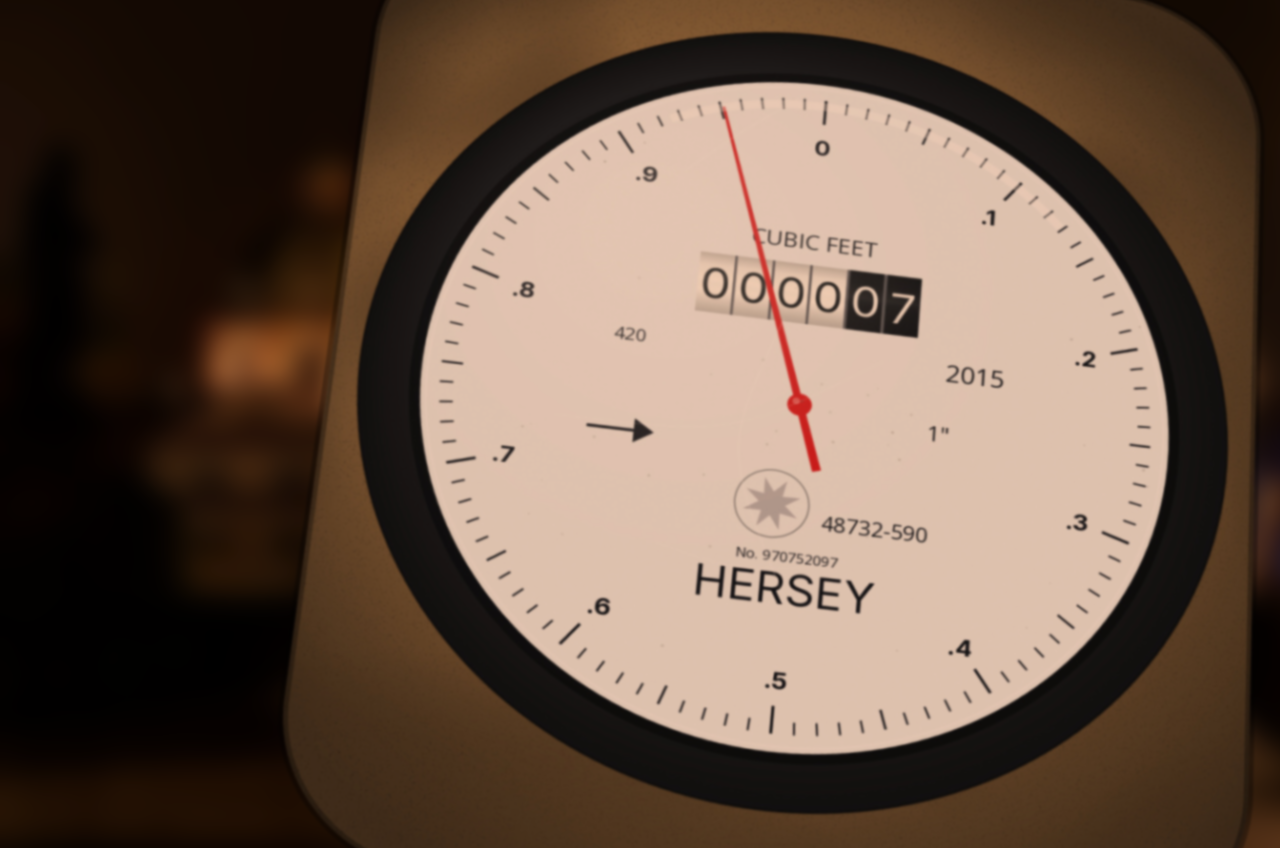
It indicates 6.95
